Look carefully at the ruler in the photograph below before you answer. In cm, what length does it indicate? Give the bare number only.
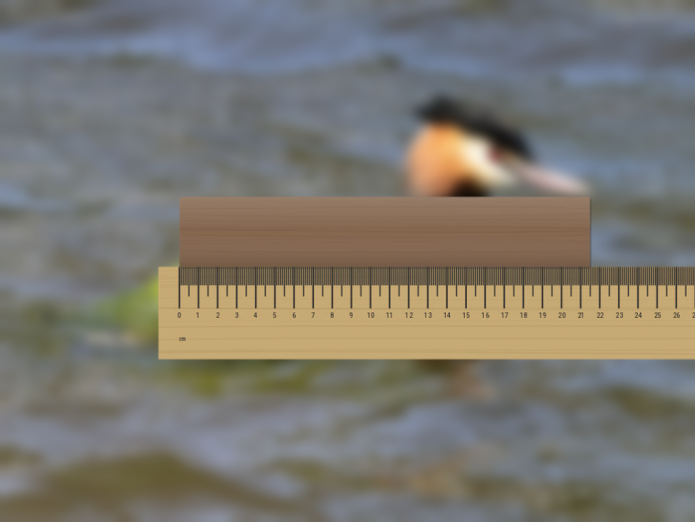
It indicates 21.5
